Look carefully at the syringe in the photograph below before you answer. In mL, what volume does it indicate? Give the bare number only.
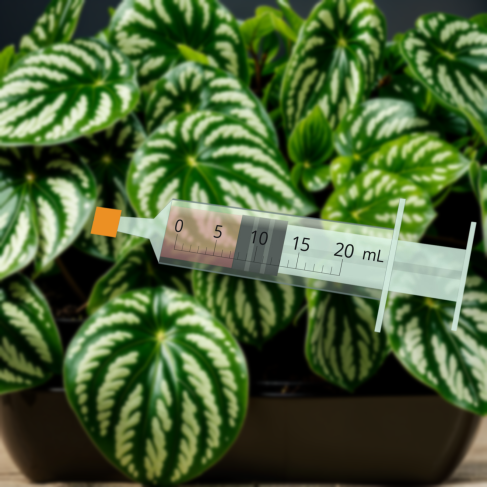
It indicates 7.5
